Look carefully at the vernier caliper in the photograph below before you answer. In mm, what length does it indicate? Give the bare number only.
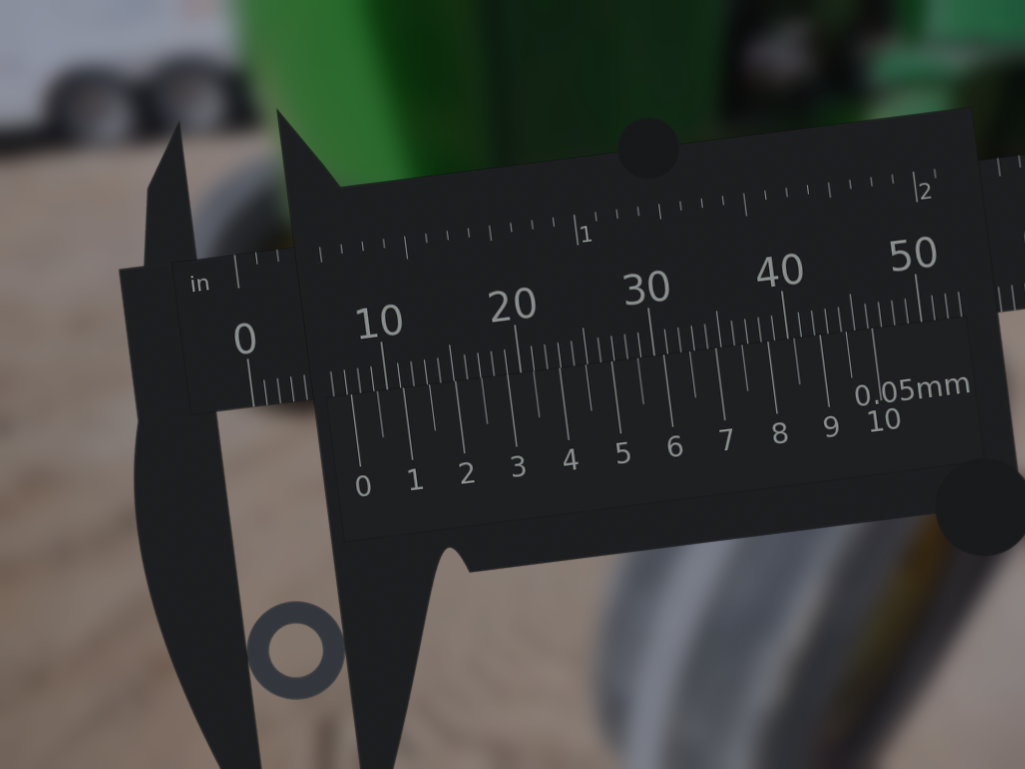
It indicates 7.3
